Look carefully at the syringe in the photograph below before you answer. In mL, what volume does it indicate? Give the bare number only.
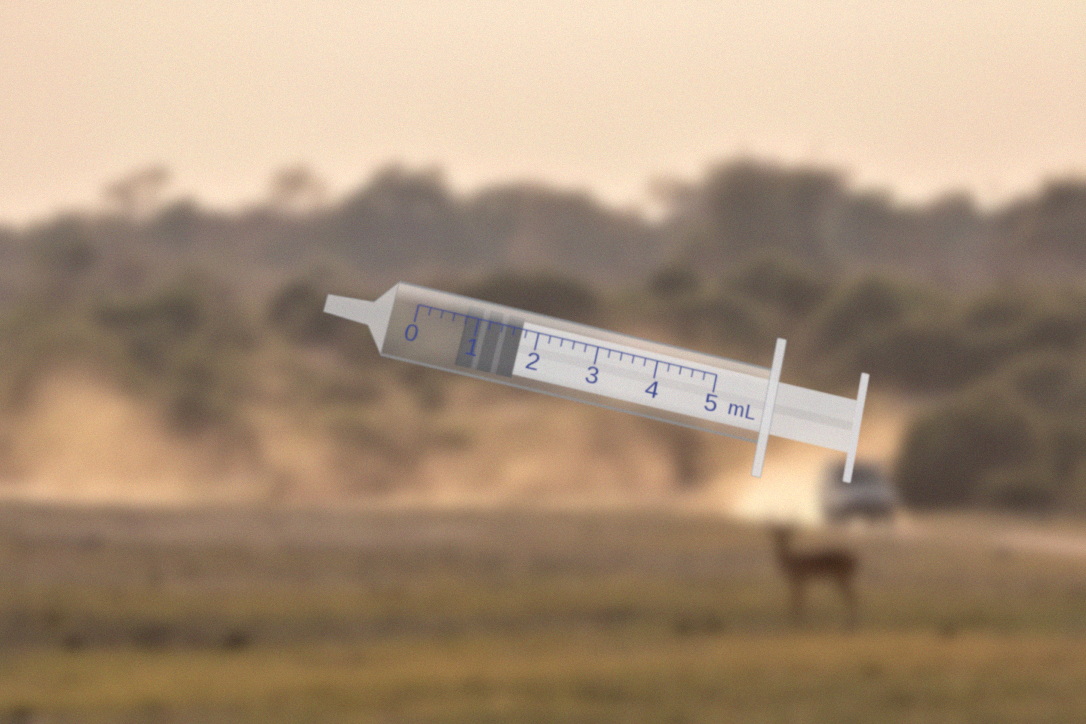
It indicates 0.8
